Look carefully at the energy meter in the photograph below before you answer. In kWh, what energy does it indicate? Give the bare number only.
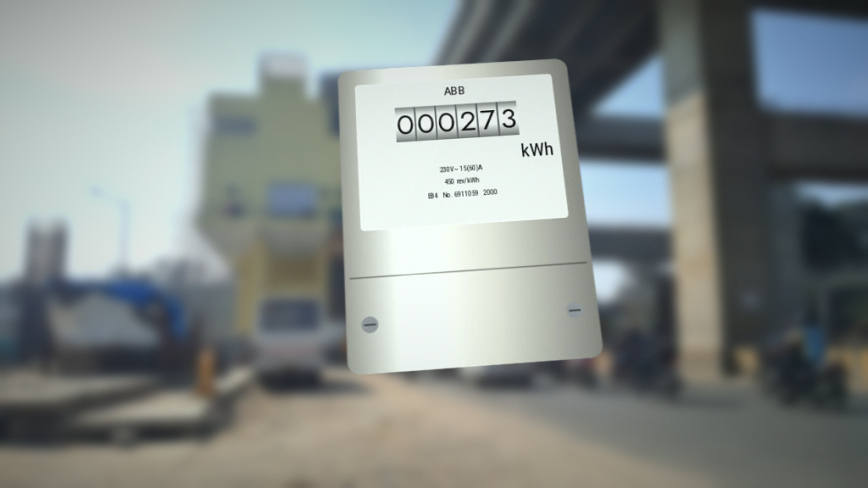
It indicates 273
